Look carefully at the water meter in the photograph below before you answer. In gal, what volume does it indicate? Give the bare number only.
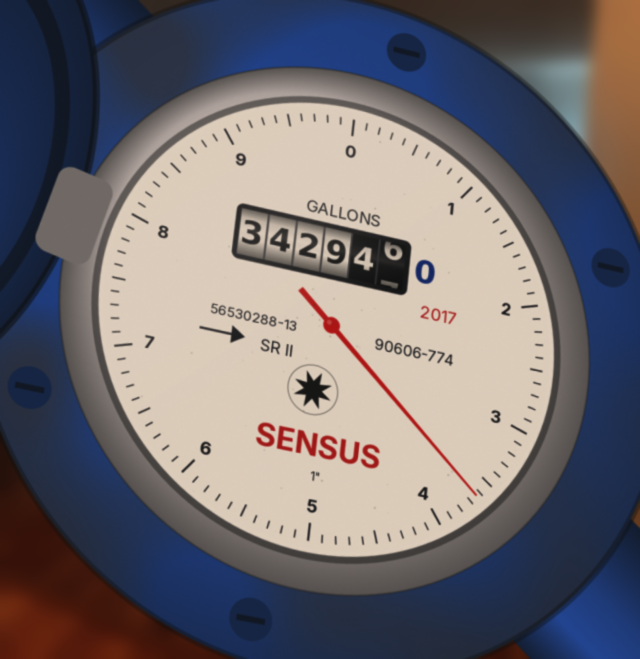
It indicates 3429463.6
